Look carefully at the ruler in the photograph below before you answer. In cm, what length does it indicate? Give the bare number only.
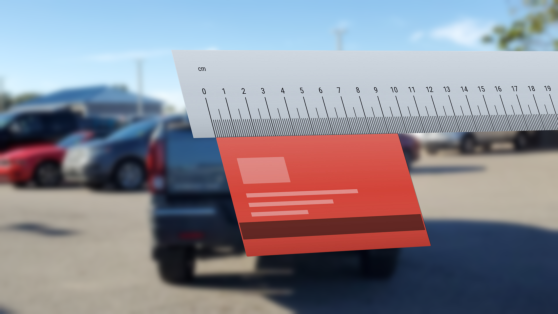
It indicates 9.5
